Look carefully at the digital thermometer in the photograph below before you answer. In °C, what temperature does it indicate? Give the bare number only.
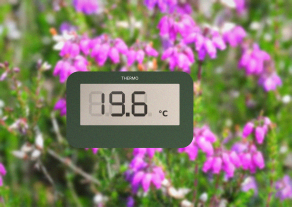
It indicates 19.6
